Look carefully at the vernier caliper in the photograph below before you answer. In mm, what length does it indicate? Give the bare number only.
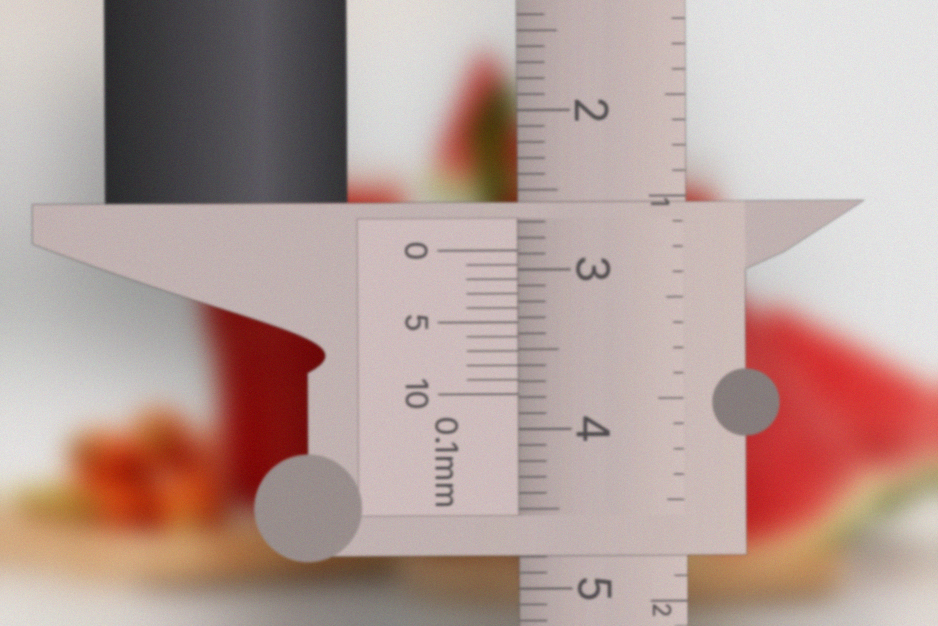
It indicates 28.8
